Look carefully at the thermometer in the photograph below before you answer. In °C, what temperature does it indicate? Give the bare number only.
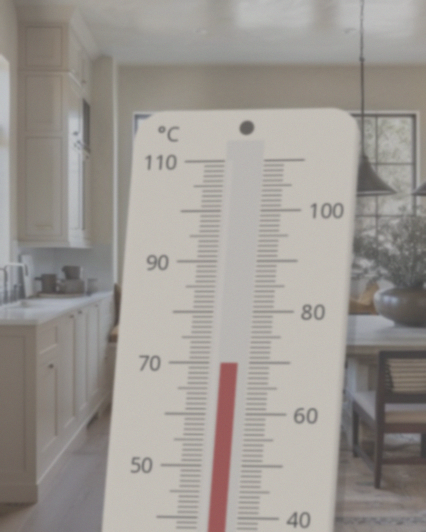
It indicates 70
